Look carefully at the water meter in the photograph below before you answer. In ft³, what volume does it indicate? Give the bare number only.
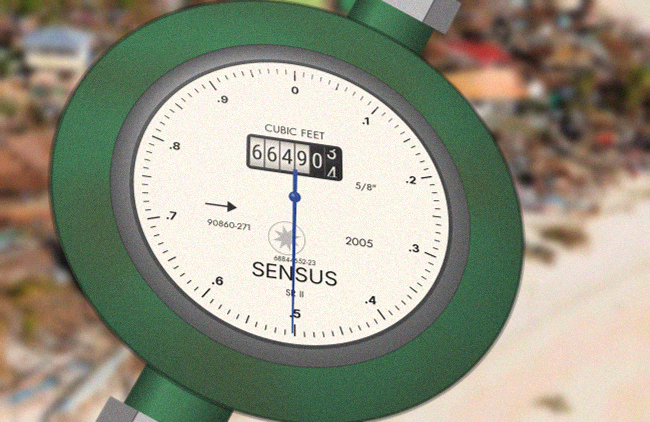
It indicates 664903.50
